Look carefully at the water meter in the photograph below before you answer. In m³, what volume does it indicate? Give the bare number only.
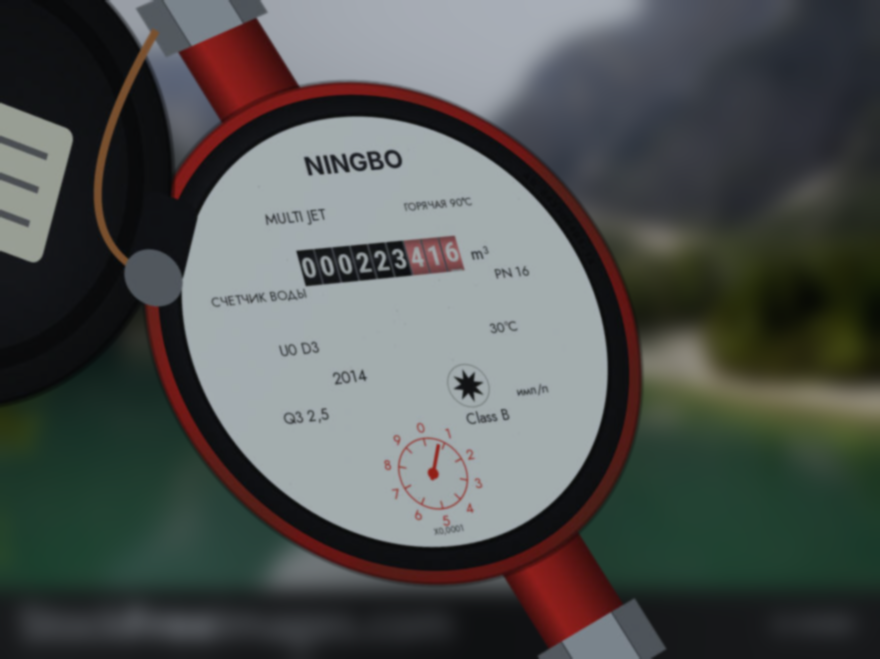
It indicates 223.4160
